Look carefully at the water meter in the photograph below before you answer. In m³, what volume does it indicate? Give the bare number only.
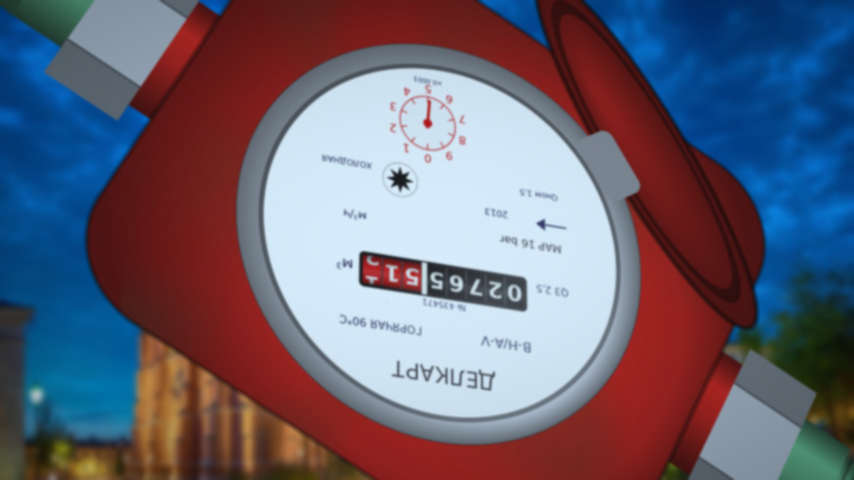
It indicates 2765.5115
